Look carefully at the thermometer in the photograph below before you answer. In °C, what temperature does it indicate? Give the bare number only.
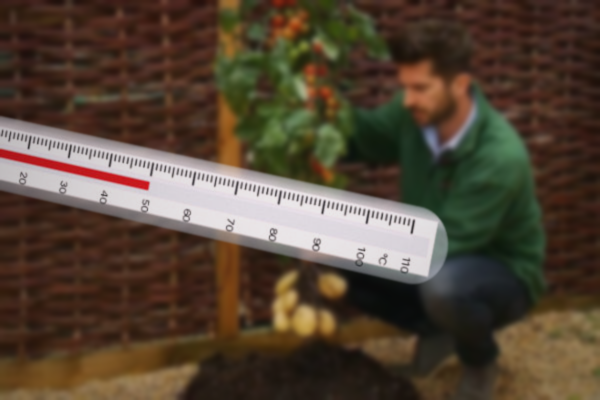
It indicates 50
